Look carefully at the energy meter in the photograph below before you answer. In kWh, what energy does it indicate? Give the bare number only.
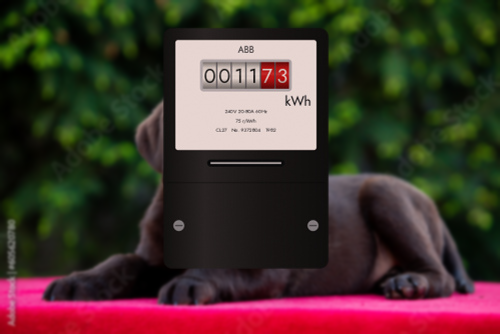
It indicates 11.73
